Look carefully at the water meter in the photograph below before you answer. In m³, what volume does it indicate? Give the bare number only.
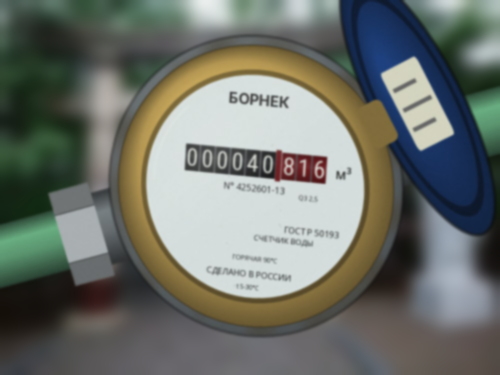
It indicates 40.816
